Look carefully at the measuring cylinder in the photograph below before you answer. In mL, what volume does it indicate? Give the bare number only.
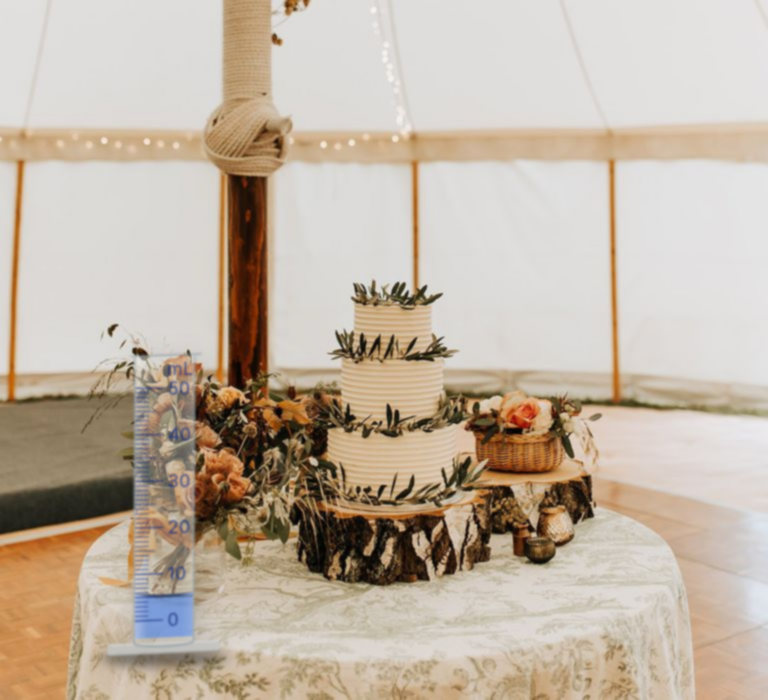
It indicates 5
